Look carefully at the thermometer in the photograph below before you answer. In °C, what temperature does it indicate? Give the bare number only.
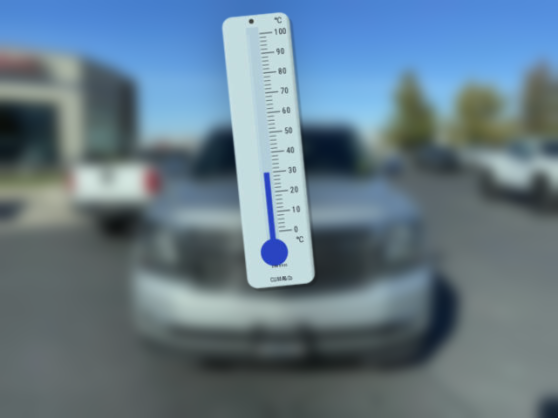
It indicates 30
